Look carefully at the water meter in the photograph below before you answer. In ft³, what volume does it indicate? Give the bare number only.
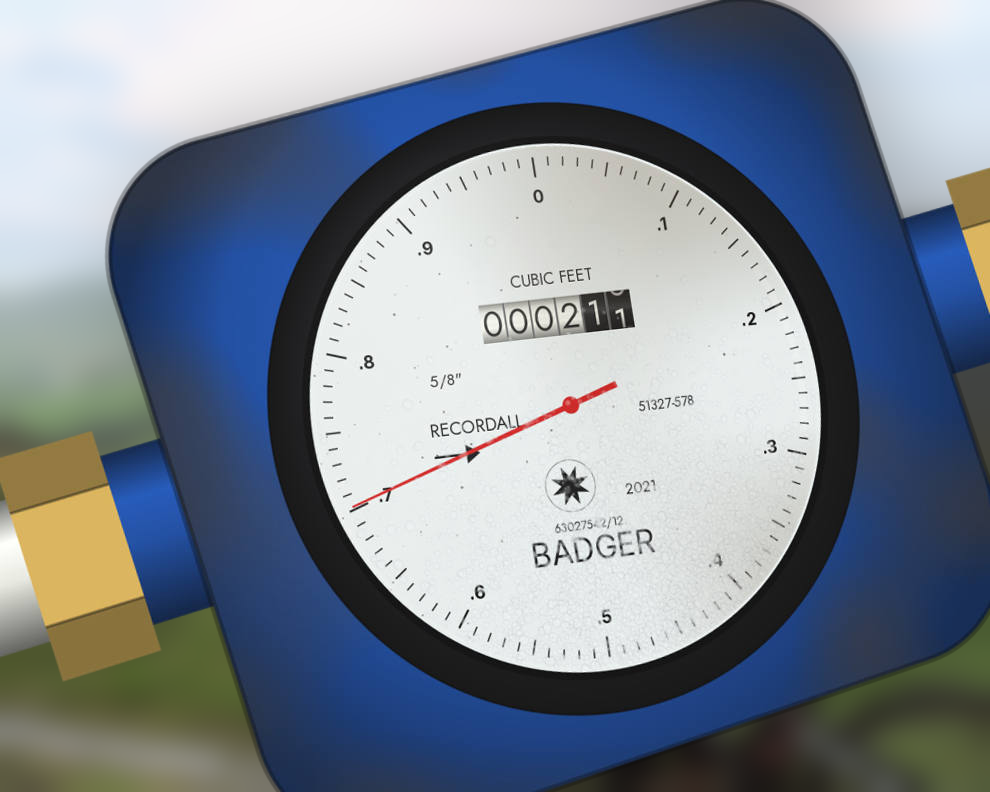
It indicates 210.70
